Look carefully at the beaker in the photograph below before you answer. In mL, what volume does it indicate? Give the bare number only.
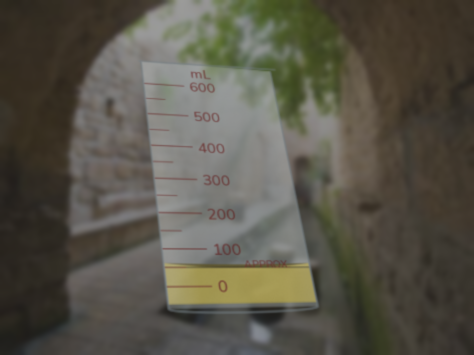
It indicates 50
